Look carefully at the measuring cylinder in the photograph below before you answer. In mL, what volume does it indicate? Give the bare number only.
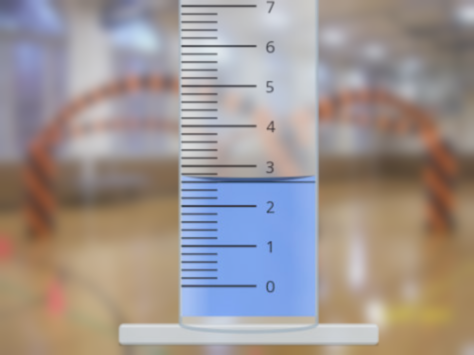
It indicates 2.6
